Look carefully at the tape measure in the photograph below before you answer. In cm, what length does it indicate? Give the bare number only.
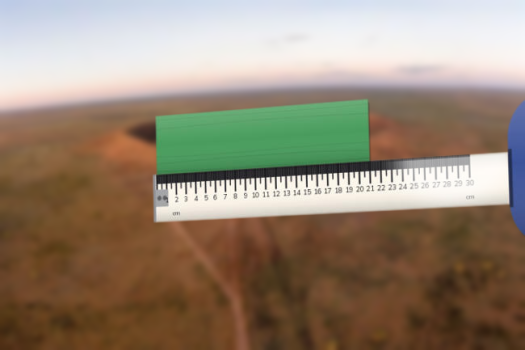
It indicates 21
